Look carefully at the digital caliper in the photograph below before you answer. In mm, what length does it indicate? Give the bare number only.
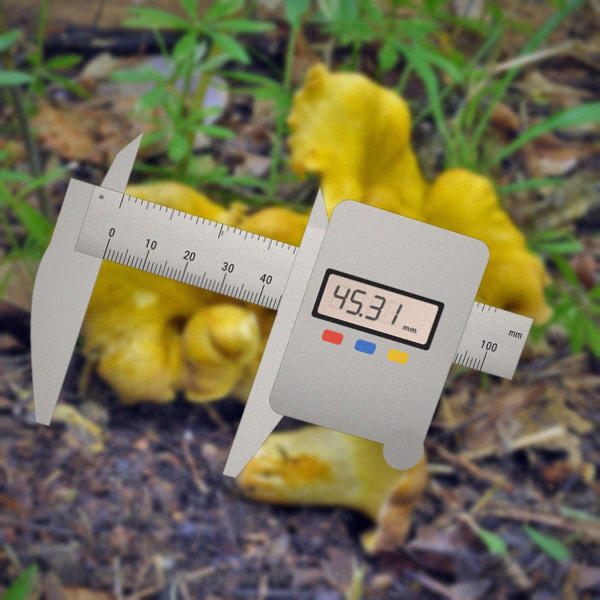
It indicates 45.31
